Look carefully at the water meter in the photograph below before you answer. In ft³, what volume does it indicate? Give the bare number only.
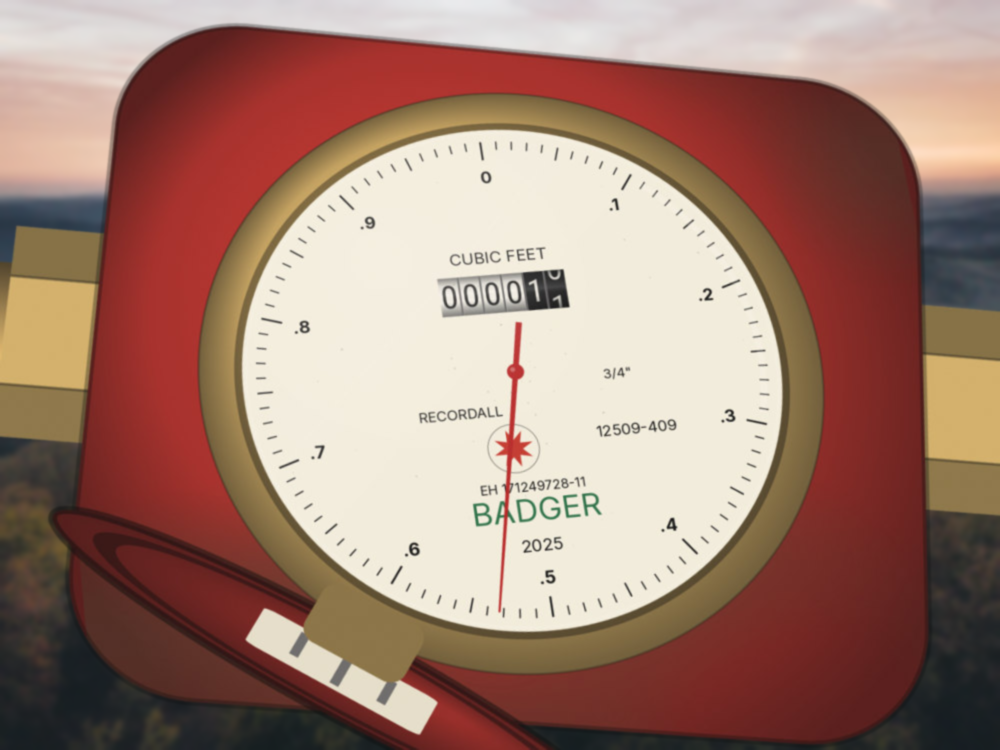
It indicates 10.53
